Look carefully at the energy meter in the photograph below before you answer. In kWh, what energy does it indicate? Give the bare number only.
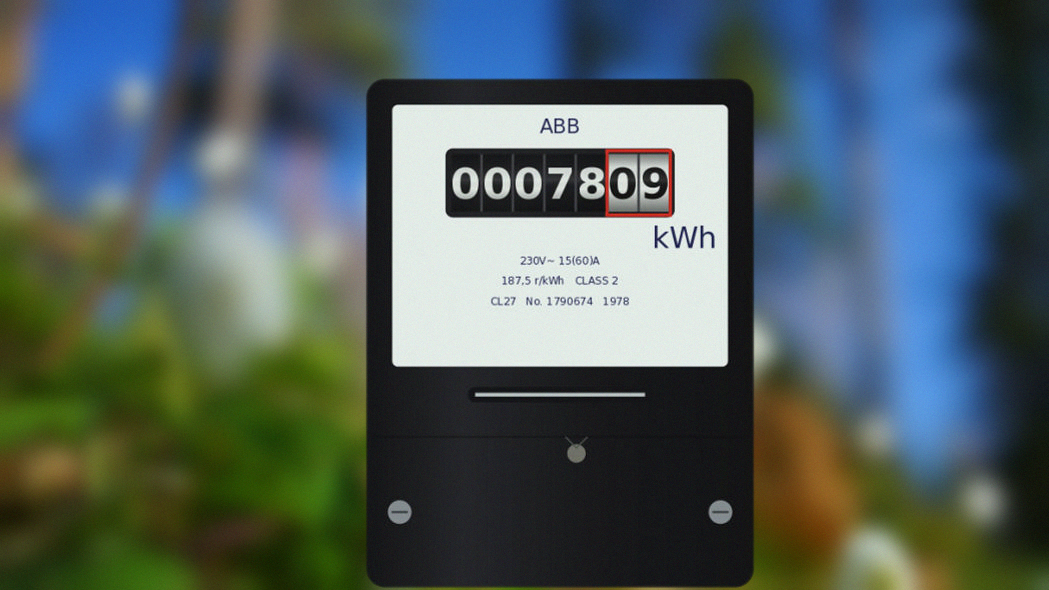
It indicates 78.09
